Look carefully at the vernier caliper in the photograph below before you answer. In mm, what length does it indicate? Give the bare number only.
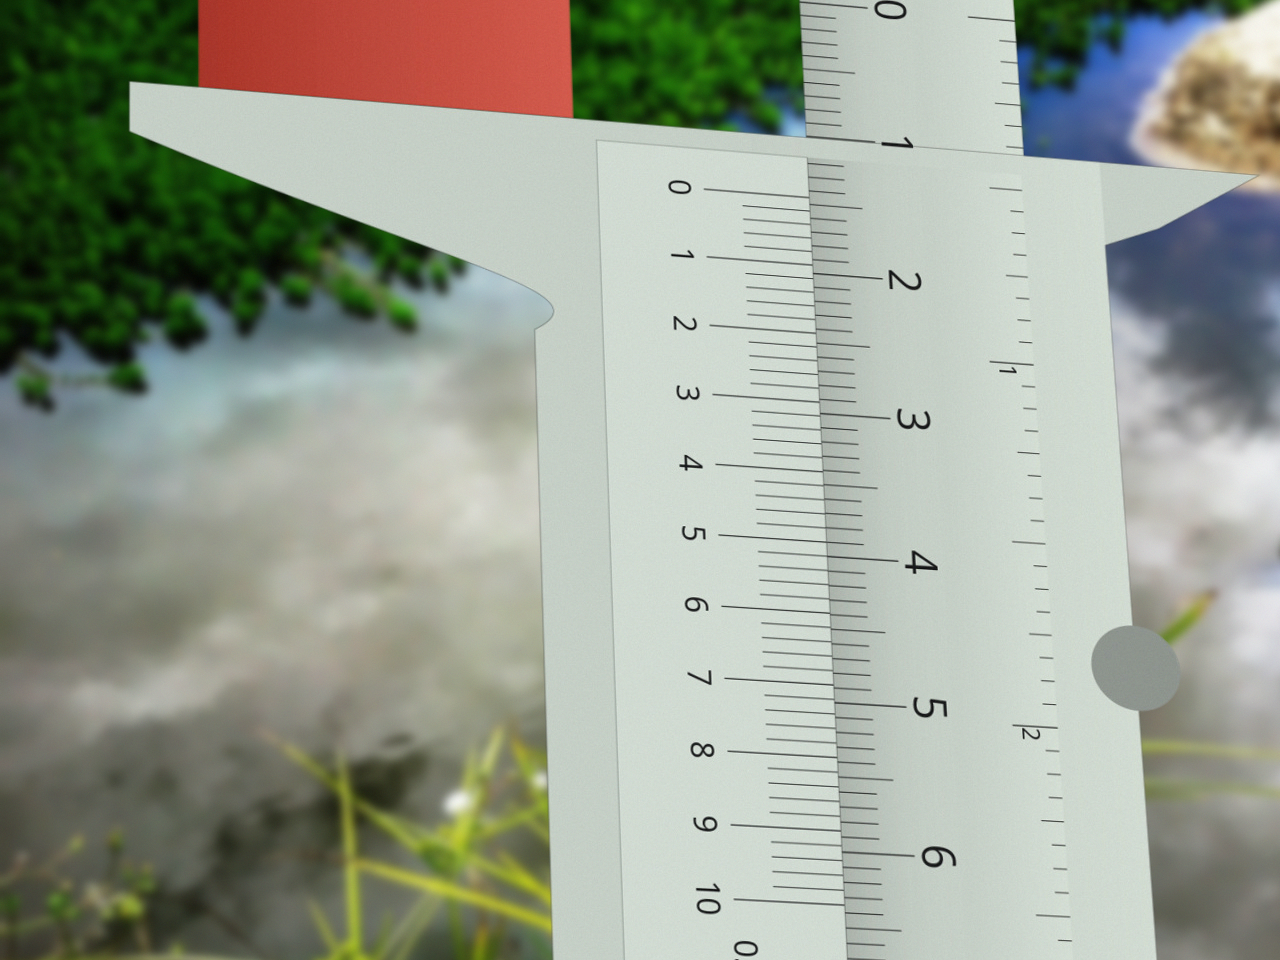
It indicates 14.5
